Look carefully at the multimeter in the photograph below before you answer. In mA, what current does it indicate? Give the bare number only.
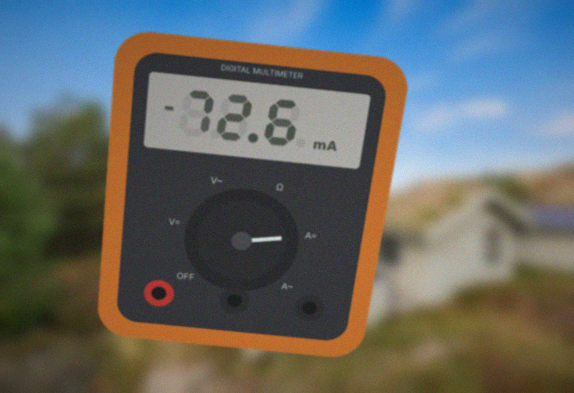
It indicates -72.6
